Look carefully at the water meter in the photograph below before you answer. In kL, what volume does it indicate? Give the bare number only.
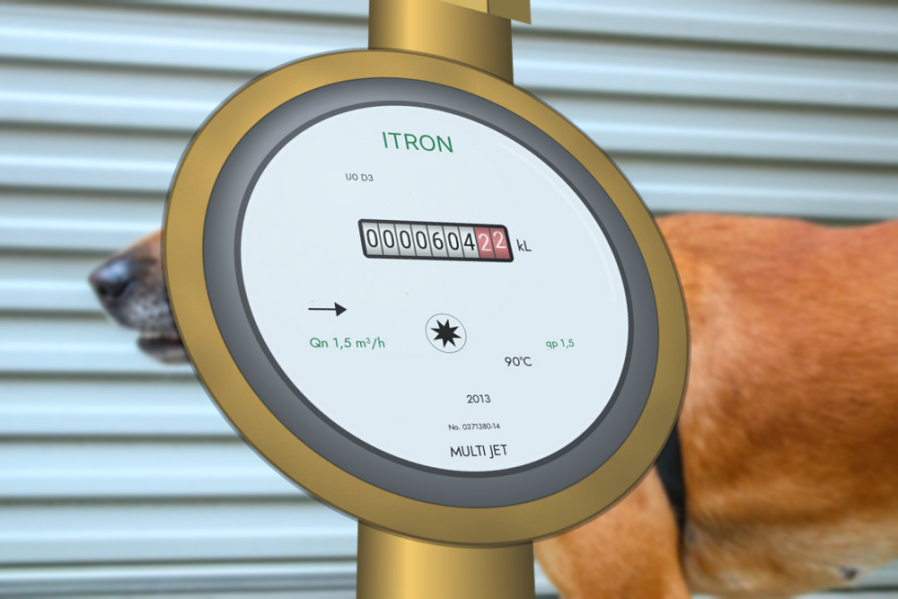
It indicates 604.22
